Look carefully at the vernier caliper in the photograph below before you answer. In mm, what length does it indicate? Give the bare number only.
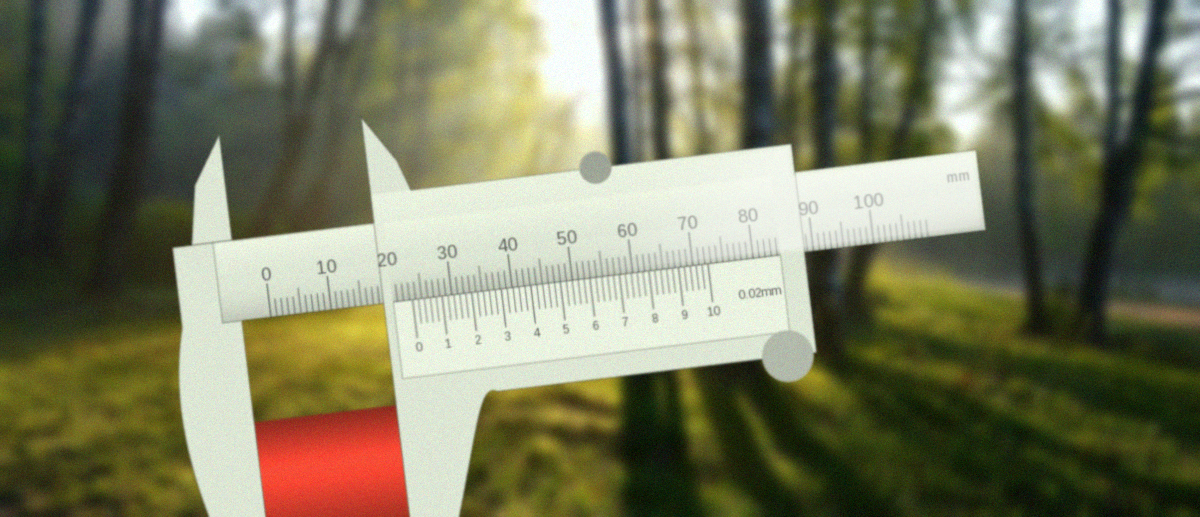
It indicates 23.5
